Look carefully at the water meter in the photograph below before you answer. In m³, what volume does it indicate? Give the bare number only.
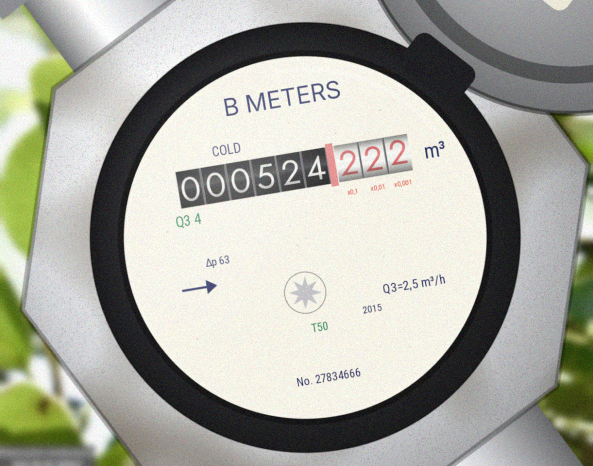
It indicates 524.222
